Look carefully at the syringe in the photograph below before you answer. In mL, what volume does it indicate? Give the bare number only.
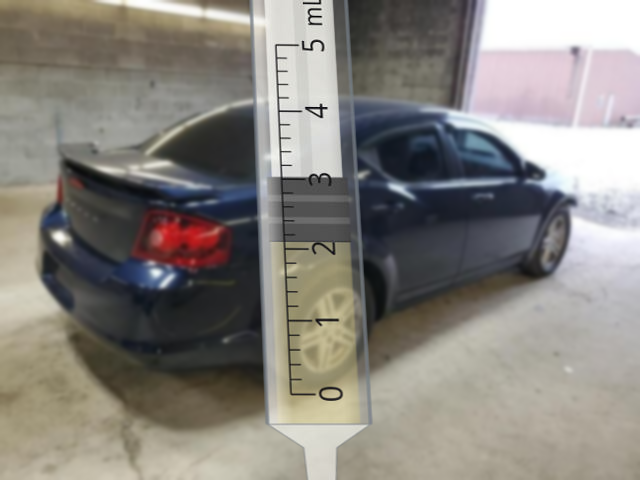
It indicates 2.1
